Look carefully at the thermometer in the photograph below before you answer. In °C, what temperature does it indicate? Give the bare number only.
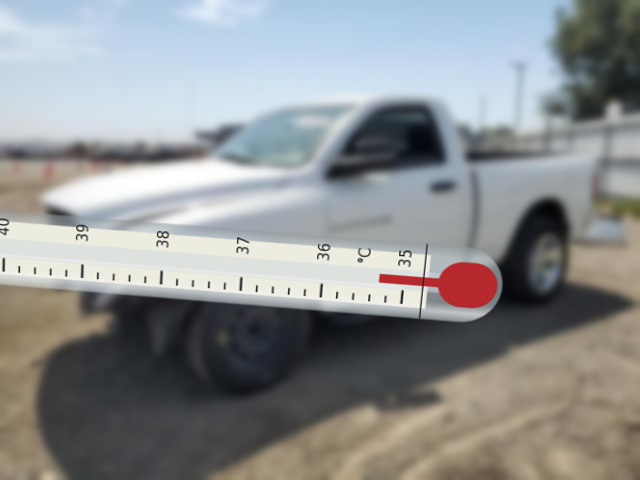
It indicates 35.3
